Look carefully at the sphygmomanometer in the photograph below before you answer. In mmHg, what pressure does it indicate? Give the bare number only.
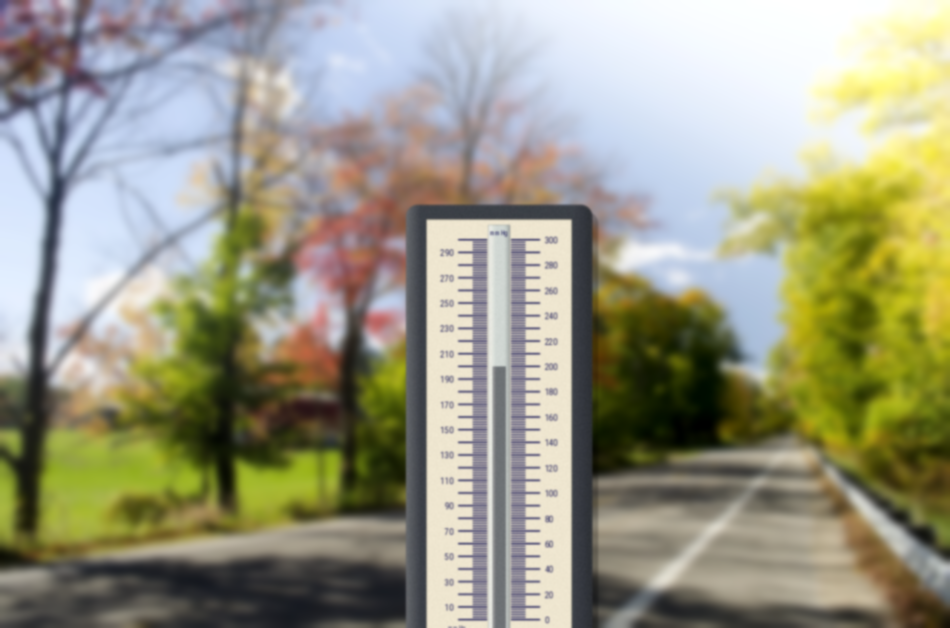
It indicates 200
